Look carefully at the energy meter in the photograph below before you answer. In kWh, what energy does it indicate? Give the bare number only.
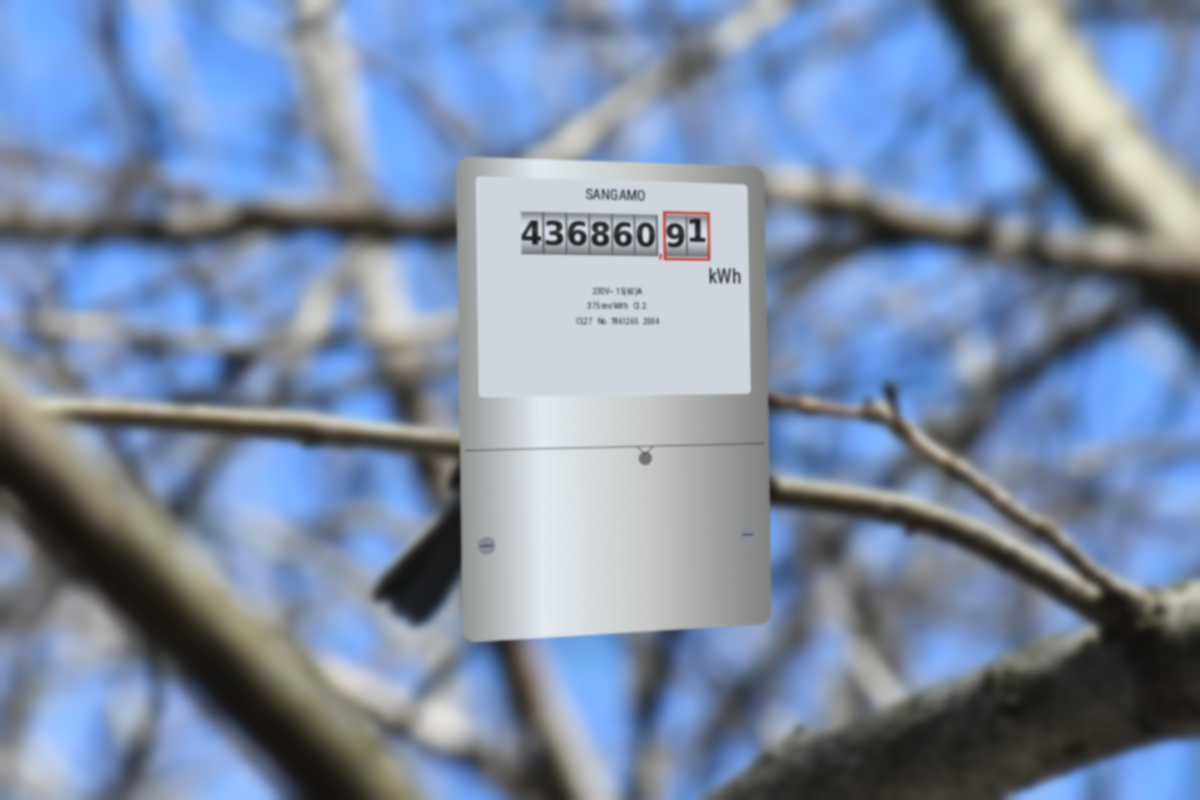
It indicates 436860.91
